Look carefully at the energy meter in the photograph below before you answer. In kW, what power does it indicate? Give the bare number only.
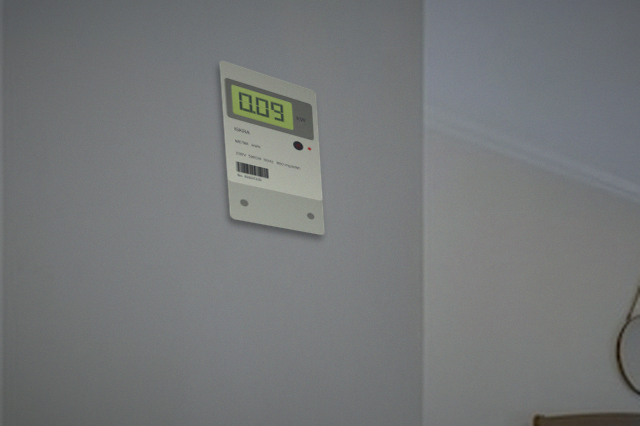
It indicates 0.09
